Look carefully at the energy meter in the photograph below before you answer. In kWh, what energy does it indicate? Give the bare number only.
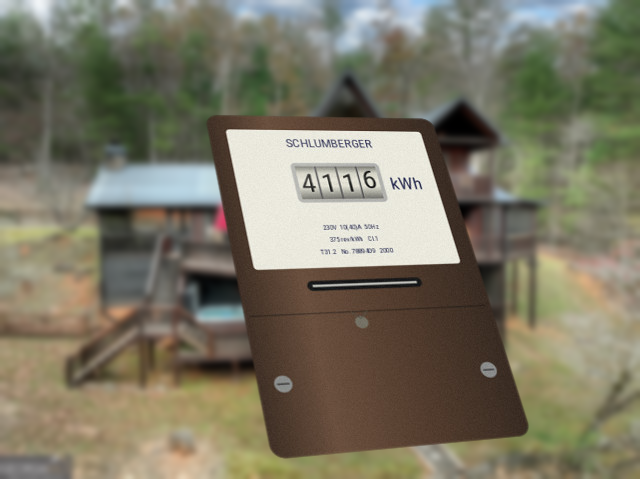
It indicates 4116
